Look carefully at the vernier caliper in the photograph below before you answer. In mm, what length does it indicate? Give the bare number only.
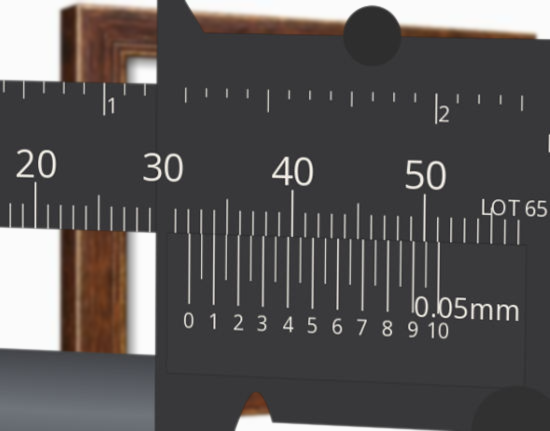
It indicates 32.1
